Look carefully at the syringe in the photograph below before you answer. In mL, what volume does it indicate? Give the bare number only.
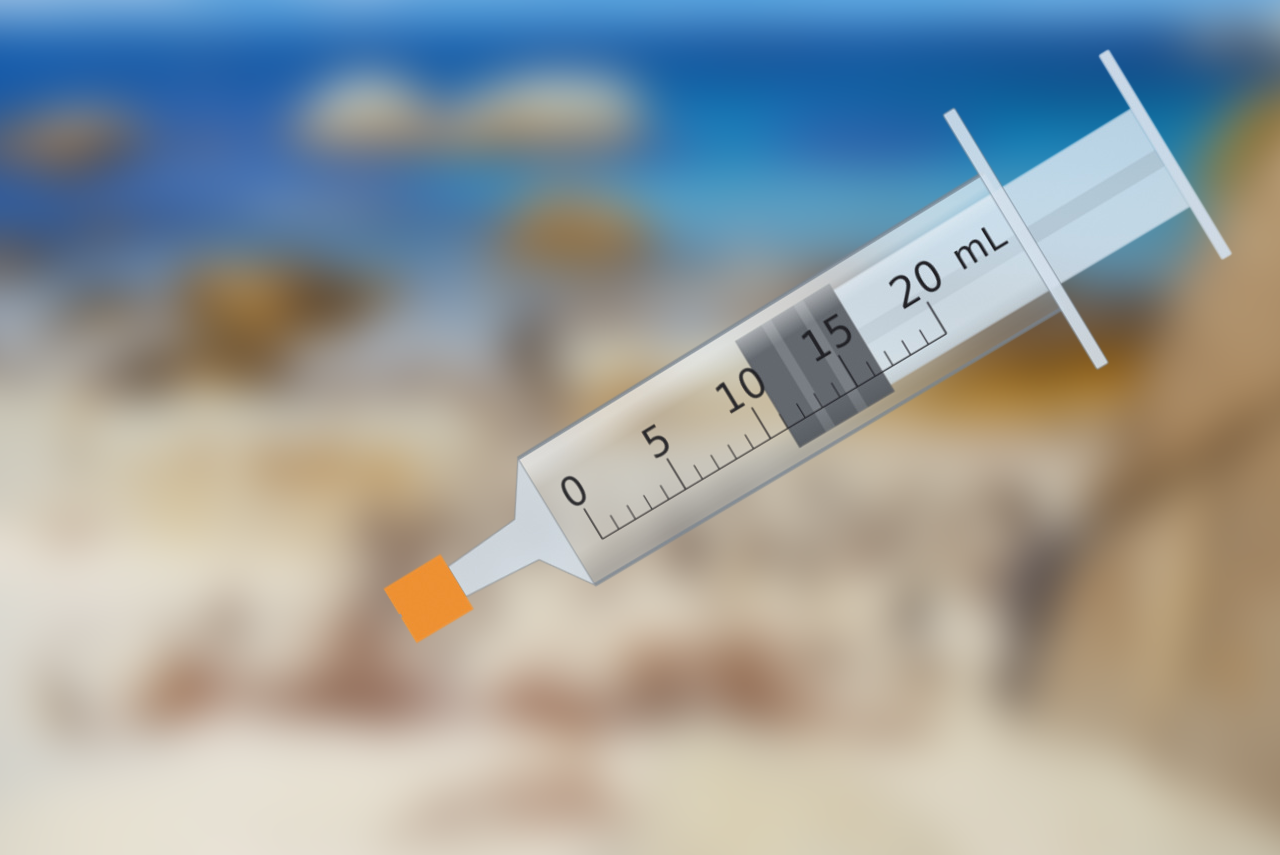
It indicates 11
